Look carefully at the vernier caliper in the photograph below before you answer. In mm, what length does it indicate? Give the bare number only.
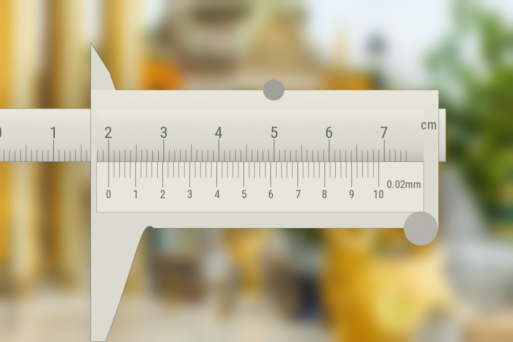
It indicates 20.0
